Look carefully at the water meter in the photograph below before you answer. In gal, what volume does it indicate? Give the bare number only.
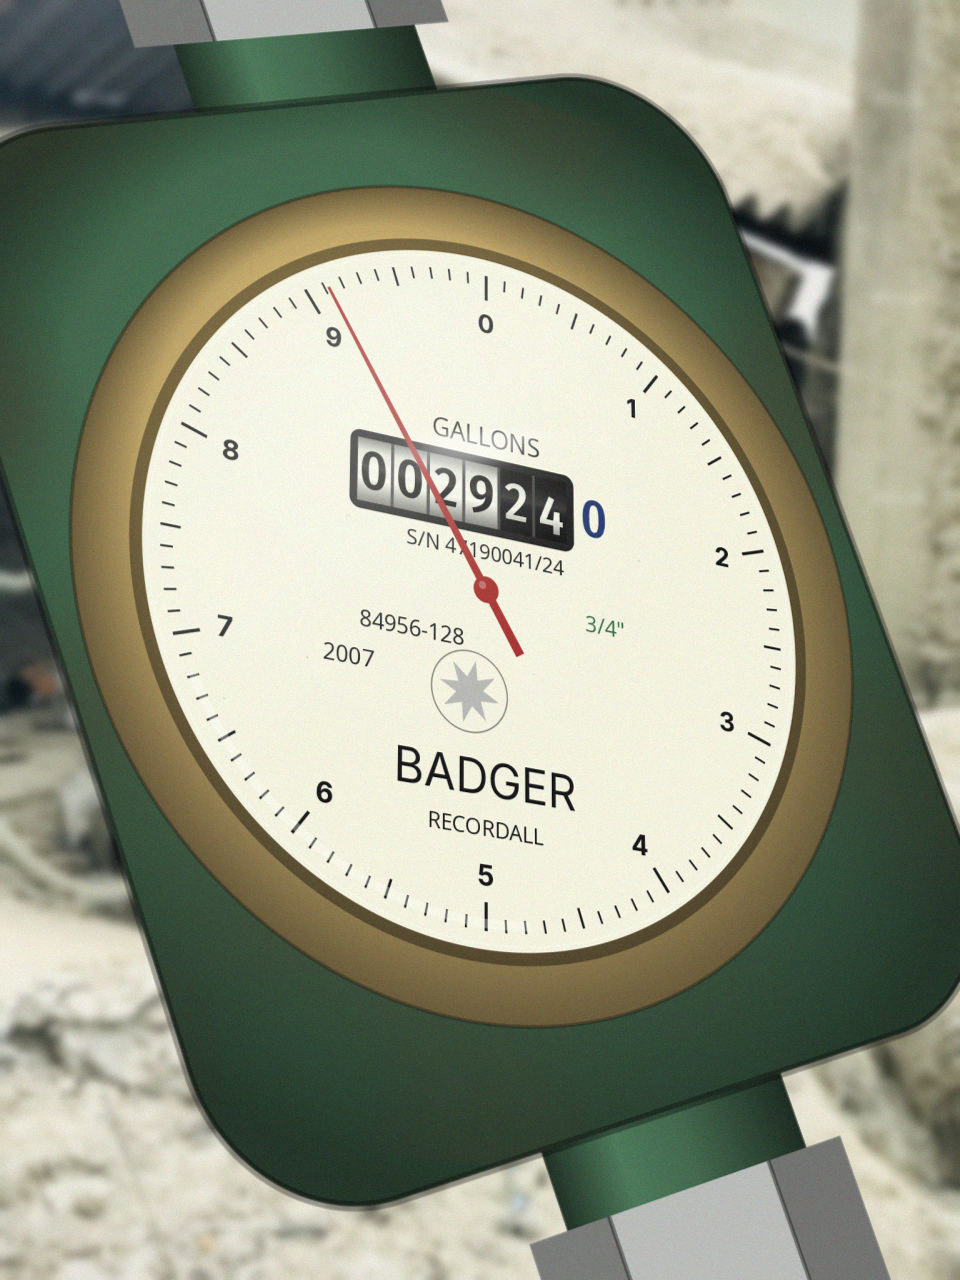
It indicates 29239.1
